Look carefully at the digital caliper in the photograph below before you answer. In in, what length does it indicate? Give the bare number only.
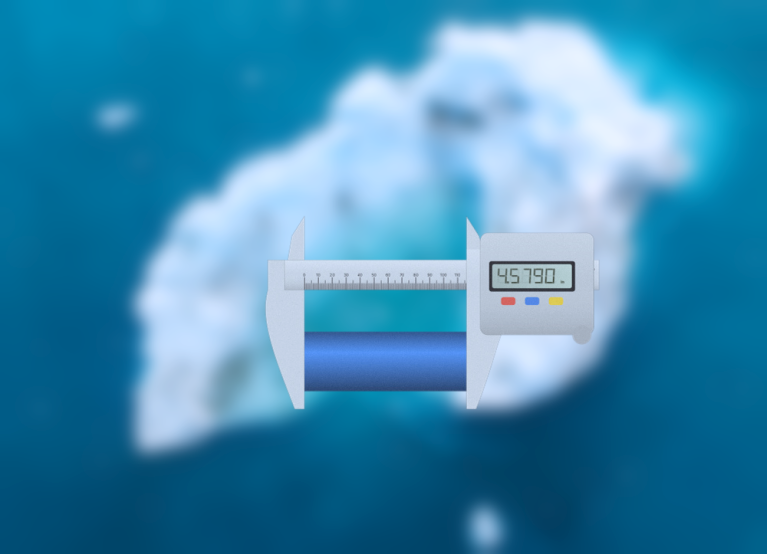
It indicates 4.5790
